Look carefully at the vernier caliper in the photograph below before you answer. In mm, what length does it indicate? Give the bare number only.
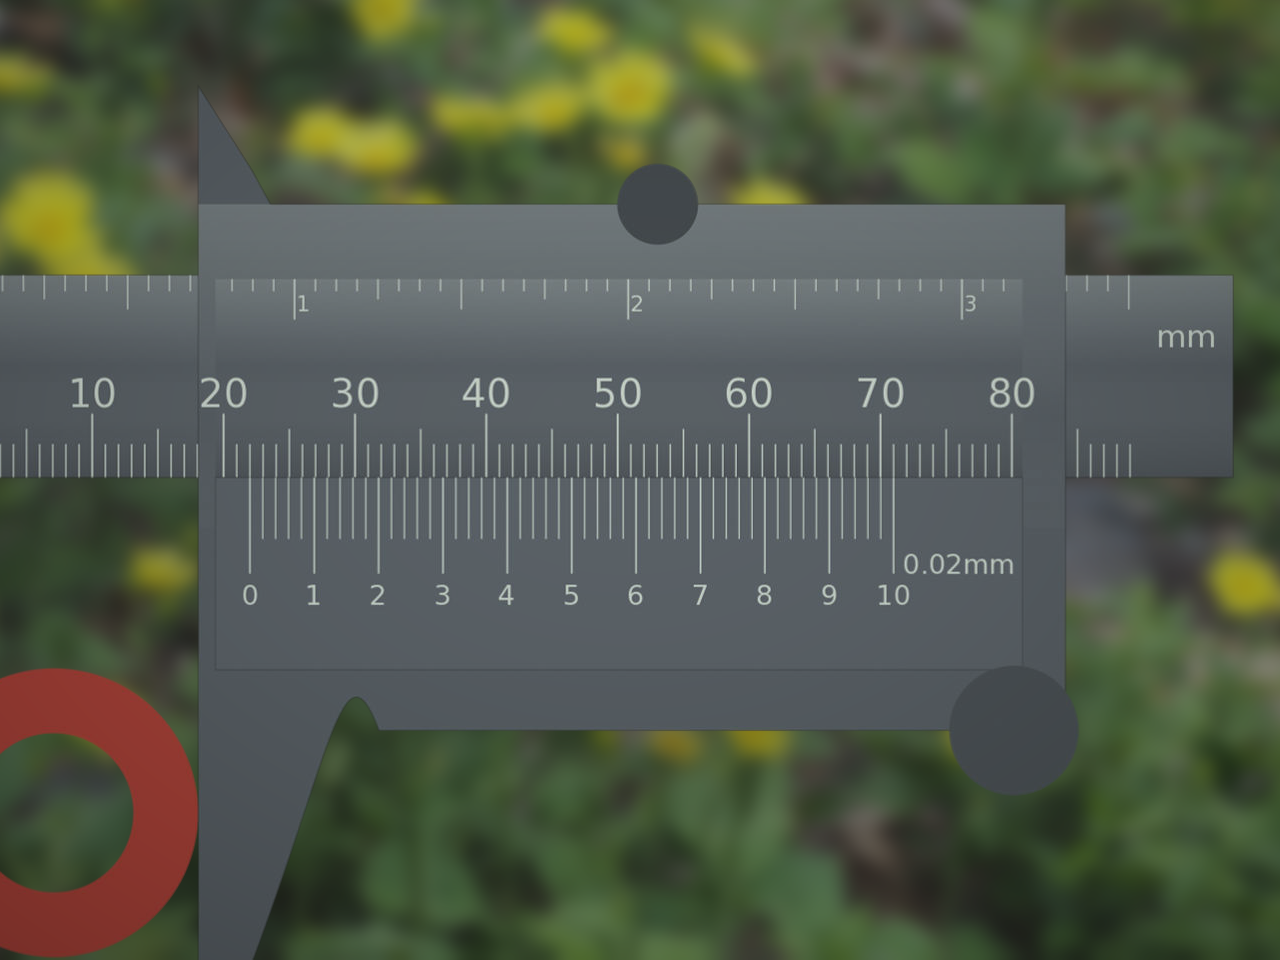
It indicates 22.0
